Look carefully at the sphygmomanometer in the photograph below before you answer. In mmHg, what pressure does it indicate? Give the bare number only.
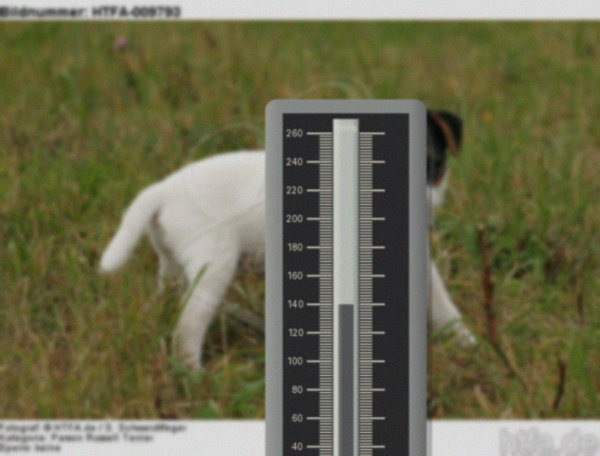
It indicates 140
